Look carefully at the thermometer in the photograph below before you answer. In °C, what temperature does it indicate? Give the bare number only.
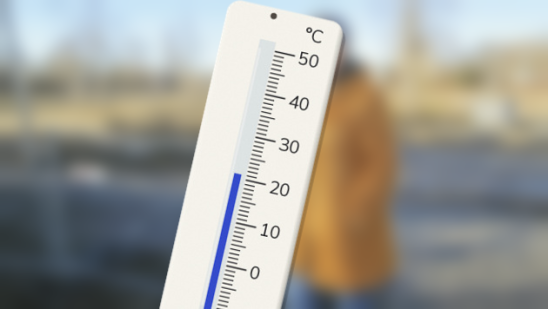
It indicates 21
